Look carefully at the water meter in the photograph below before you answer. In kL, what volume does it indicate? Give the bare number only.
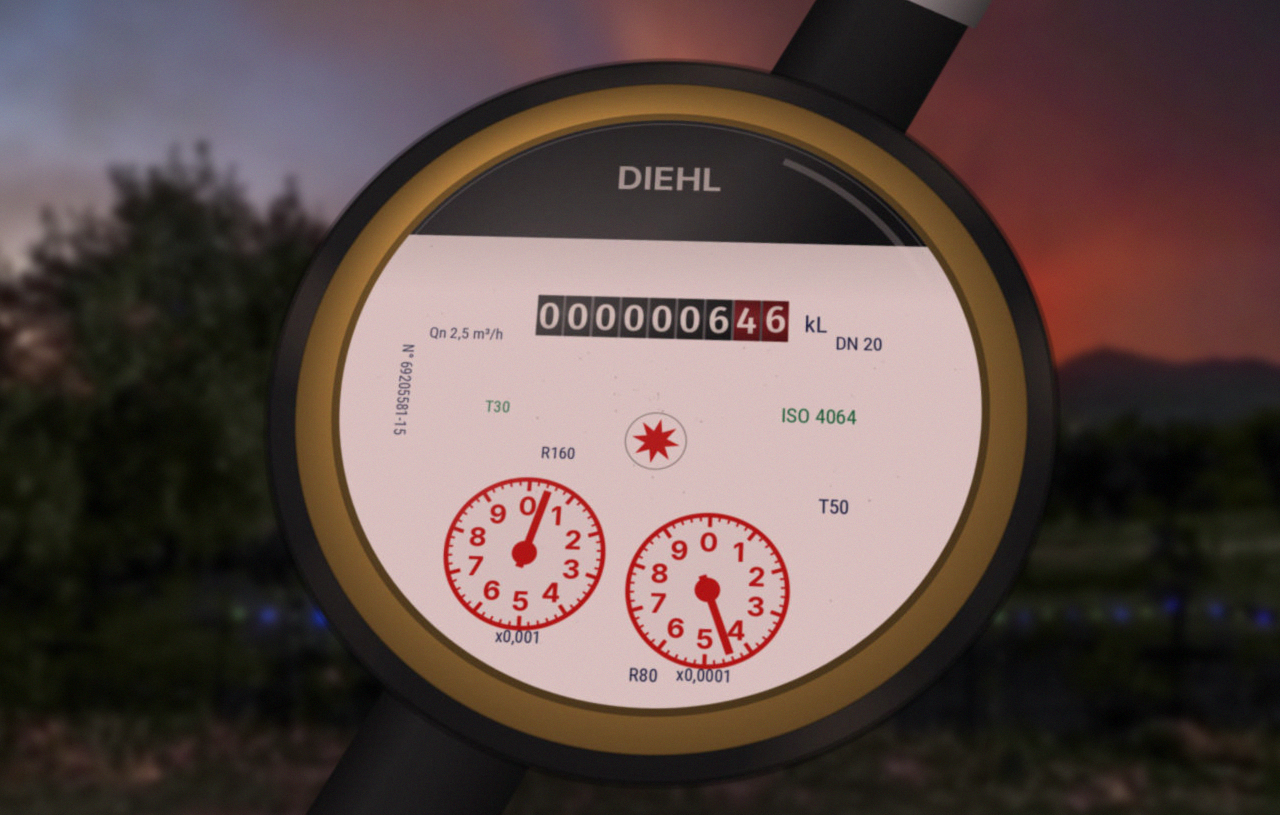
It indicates 6.4604
